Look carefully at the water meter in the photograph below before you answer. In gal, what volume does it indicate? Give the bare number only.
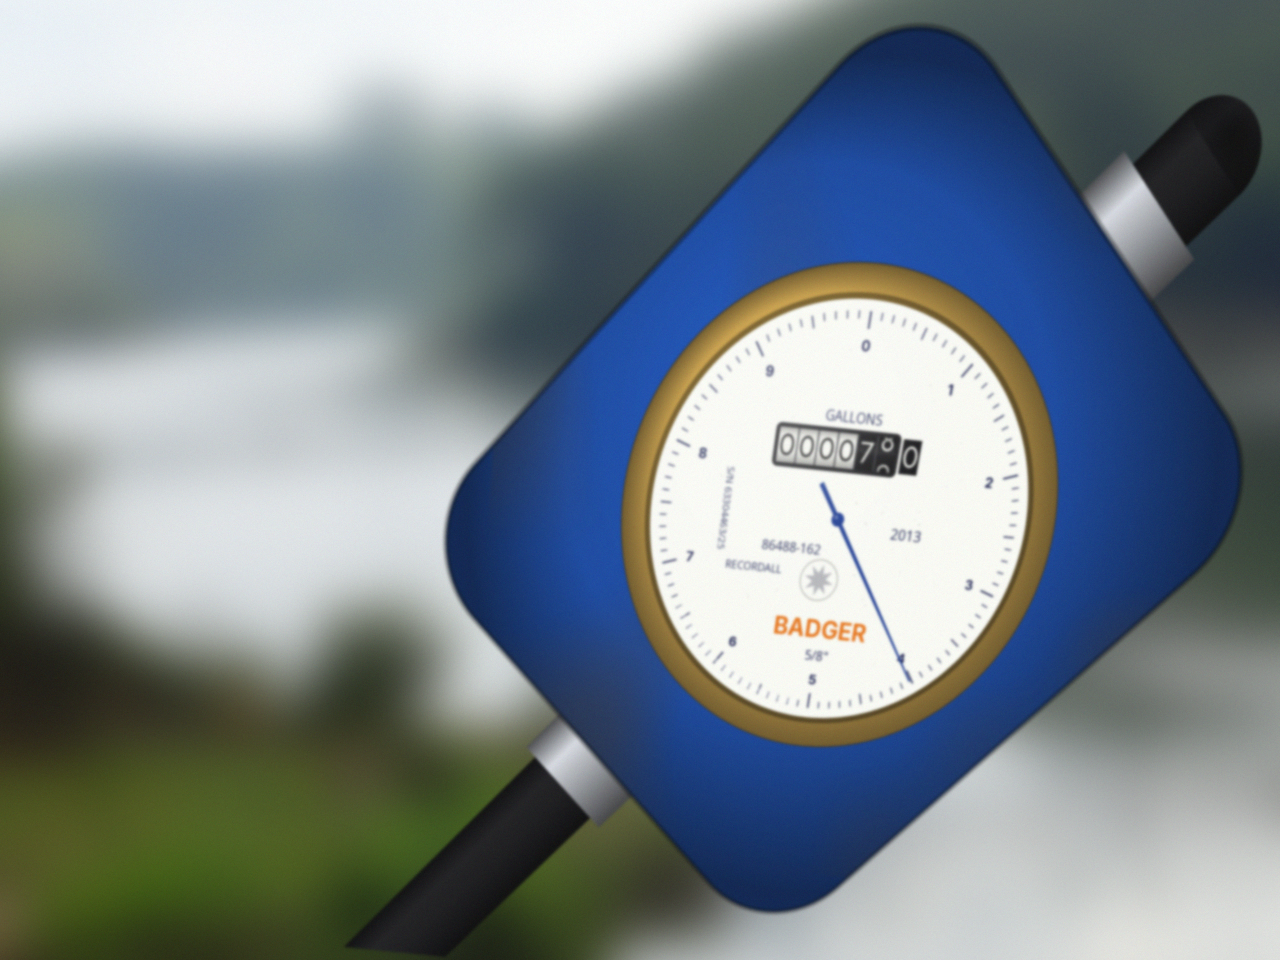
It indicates 784.0
